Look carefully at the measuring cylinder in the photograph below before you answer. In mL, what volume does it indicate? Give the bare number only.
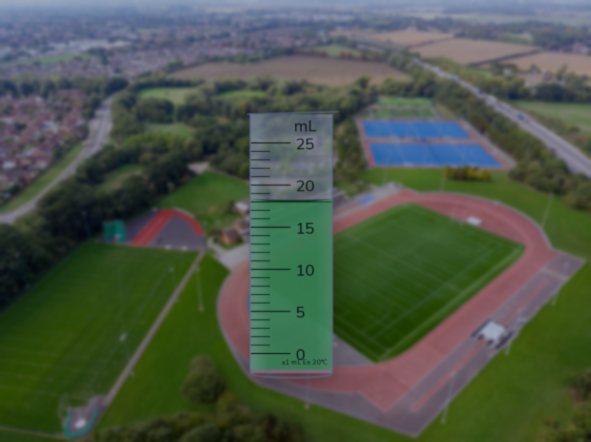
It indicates 18
